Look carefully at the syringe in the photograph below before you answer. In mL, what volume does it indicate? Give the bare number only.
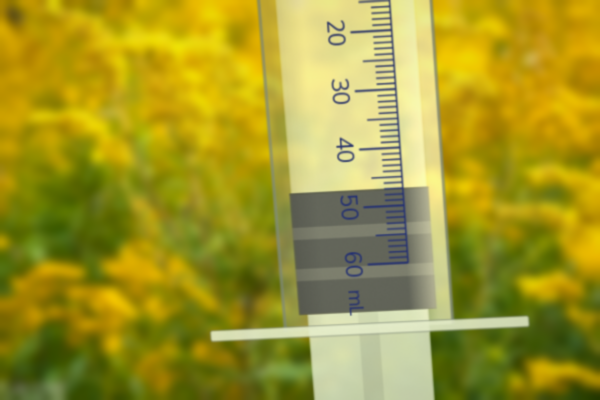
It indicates 47
